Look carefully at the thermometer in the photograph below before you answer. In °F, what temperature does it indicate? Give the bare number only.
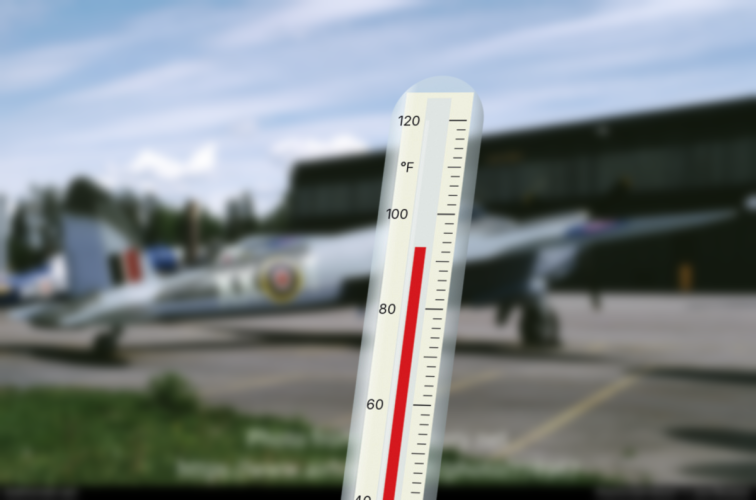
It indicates 93
